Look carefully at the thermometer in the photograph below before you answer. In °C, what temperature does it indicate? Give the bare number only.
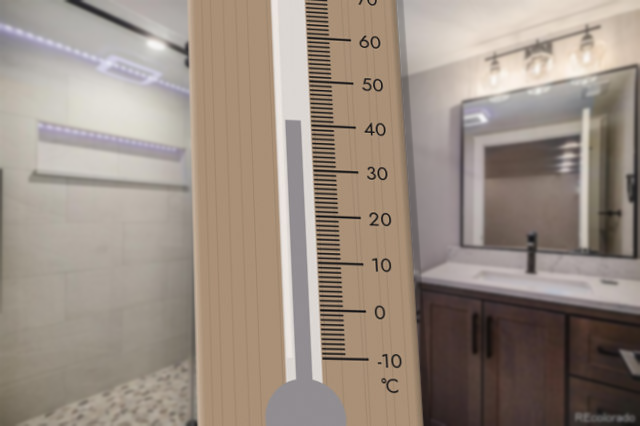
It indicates 41
